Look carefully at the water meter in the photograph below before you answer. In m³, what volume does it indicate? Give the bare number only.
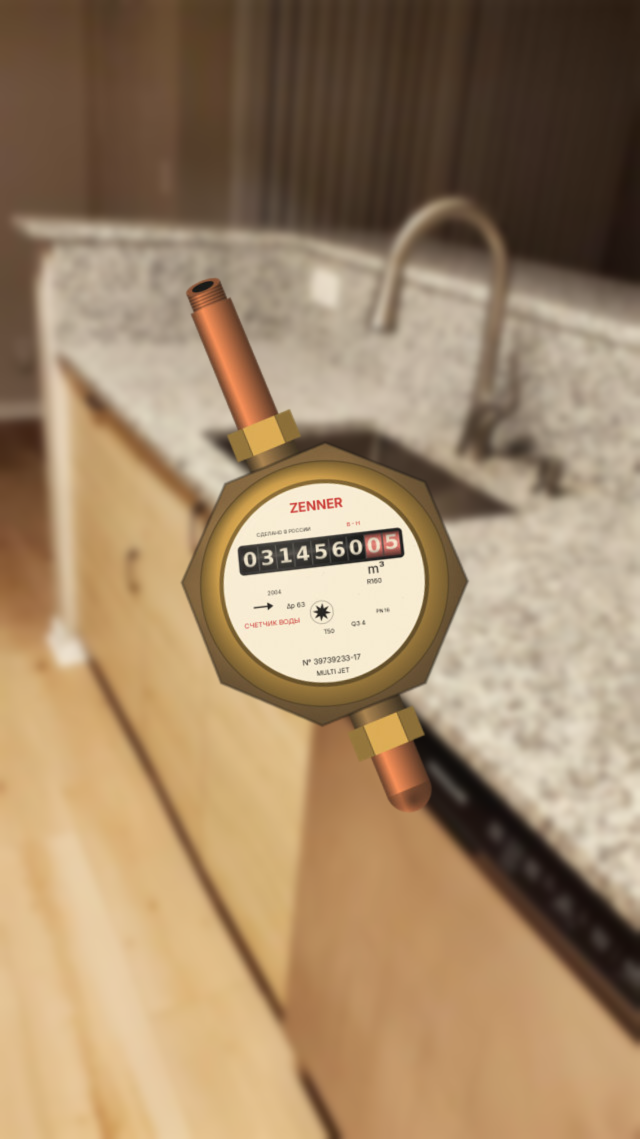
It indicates 314560.05
